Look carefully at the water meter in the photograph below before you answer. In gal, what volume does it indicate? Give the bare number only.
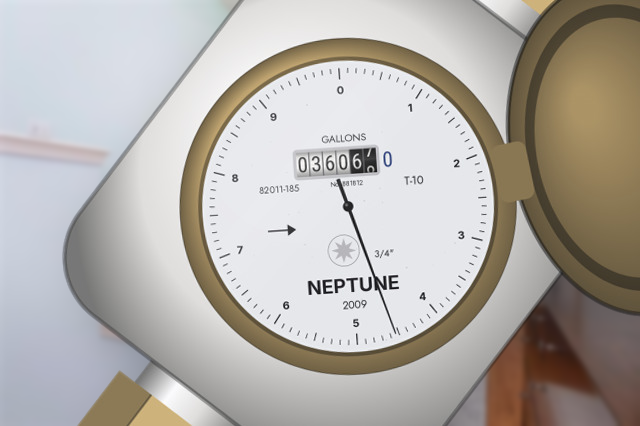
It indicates 360674.5
